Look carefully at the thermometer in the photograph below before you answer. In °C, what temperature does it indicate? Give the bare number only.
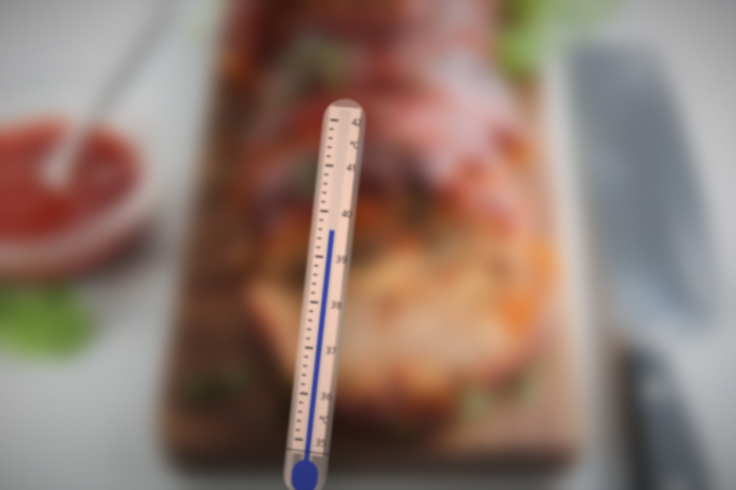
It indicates 39.6
